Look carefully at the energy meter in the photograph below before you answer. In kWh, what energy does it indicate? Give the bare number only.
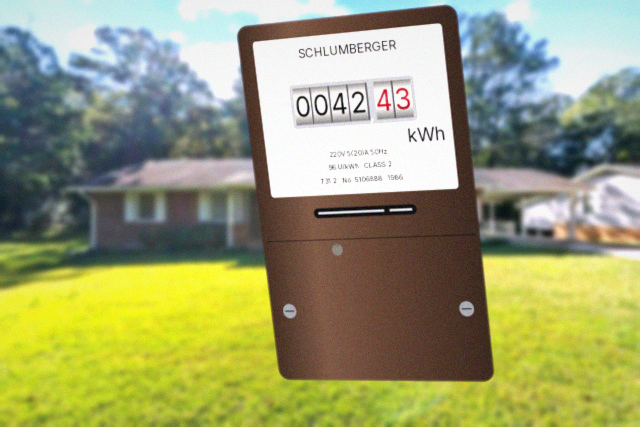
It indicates 42.43
